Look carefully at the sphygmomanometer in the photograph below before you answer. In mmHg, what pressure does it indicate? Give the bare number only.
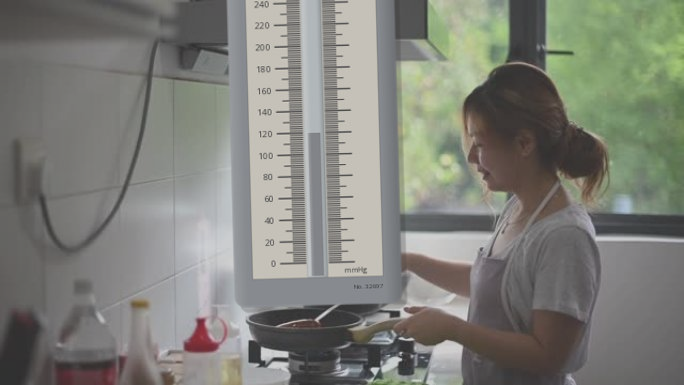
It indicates 120
